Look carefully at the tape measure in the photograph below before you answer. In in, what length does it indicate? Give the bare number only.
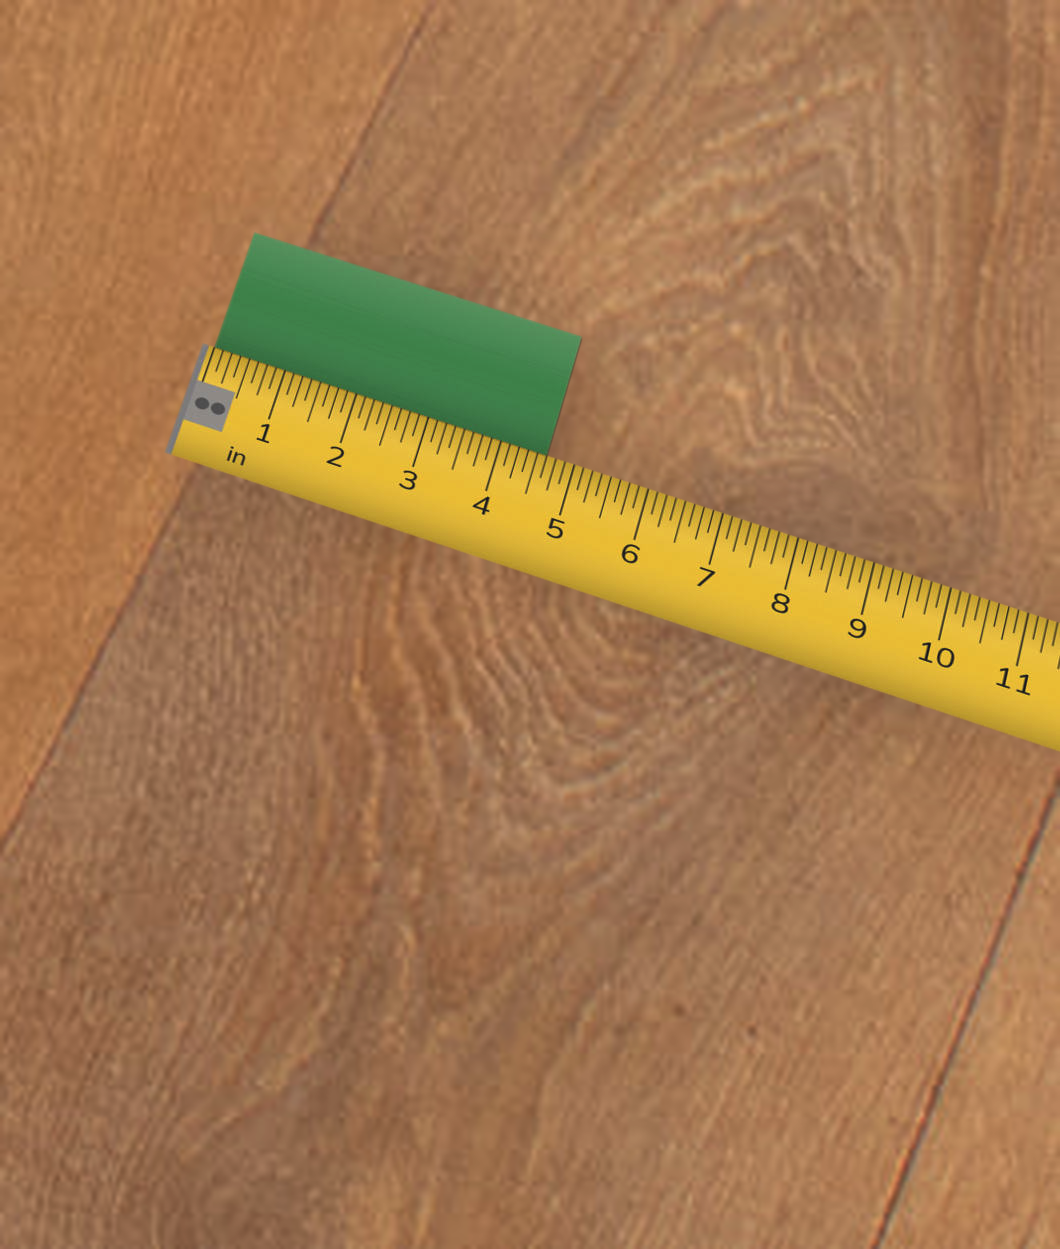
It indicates 4.625
